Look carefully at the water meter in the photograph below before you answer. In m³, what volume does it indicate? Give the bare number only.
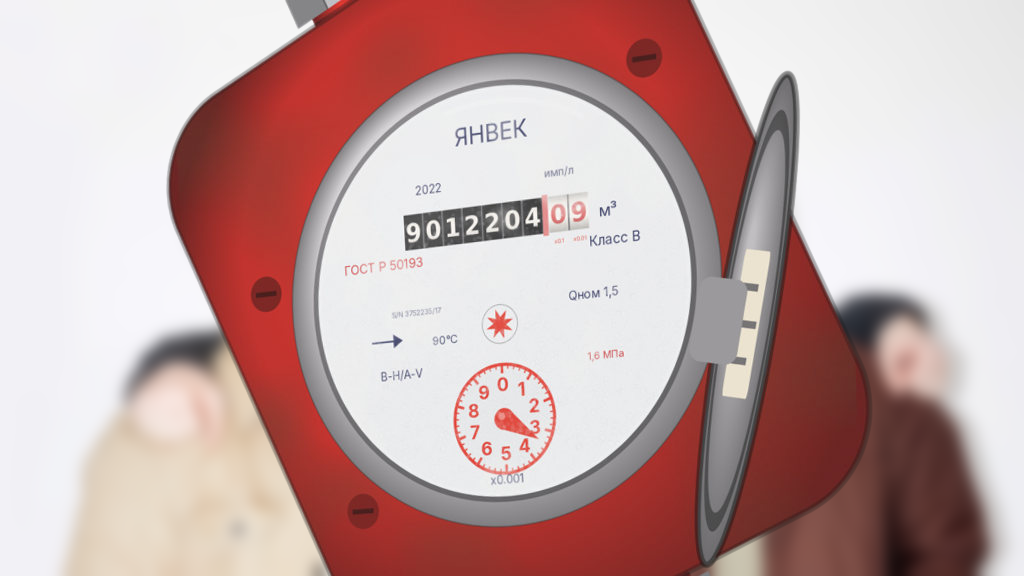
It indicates 9012204.093
